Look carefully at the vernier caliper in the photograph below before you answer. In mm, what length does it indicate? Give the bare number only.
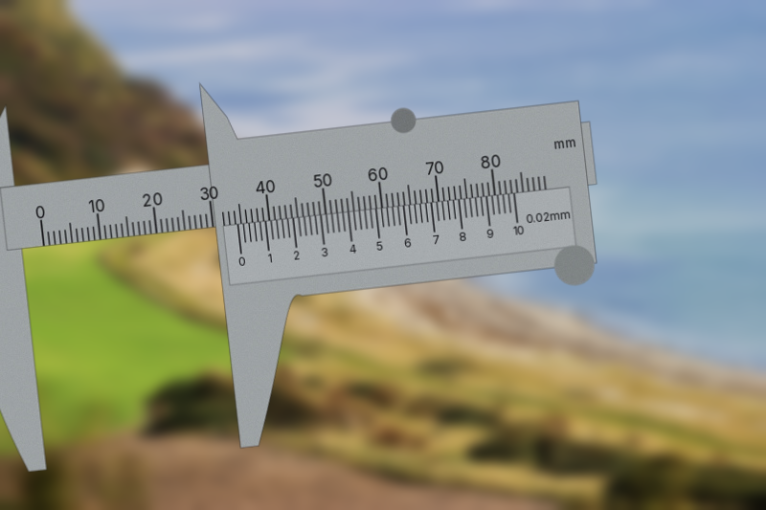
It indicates 34.4
